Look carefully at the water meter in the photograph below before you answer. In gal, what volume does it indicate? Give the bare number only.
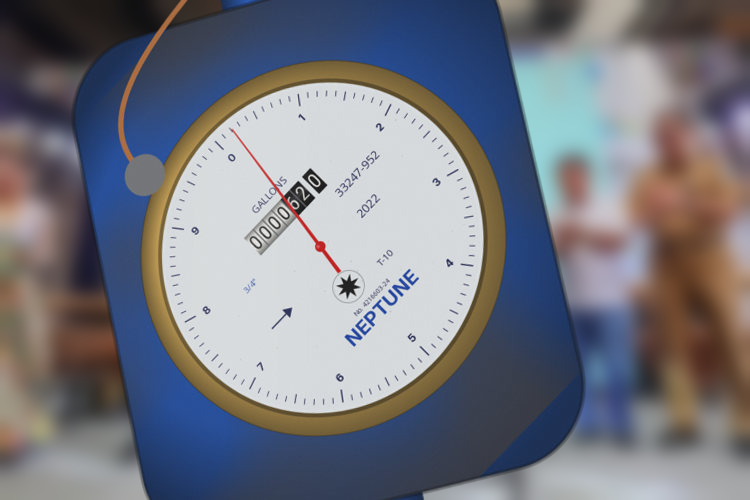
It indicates 620.2
